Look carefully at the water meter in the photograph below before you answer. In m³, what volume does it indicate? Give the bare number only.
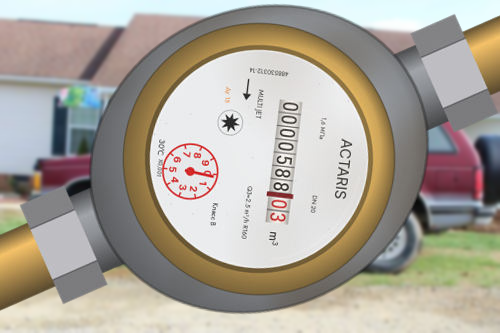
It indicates 588.030
